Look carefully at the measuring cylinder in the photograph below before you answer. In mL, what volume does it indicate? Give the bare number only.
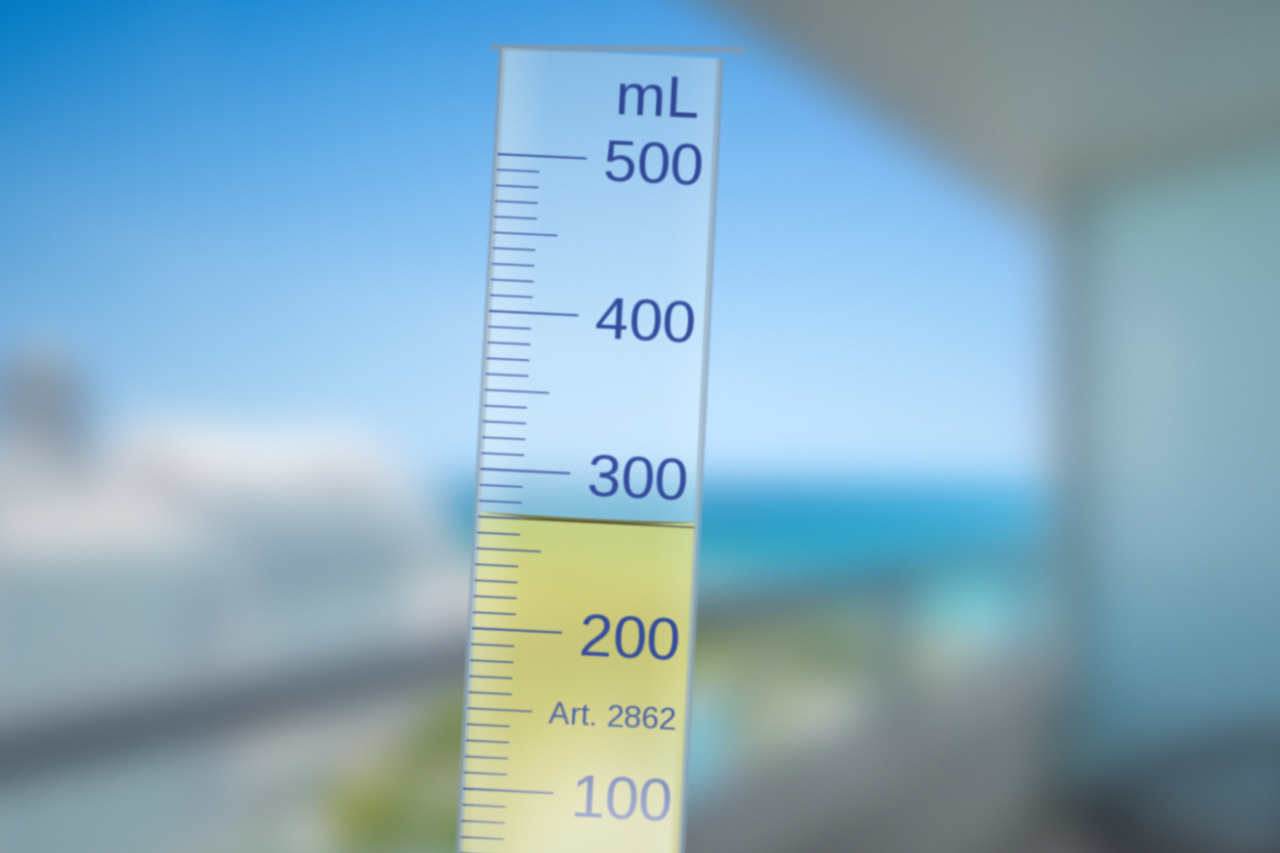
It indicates 270
